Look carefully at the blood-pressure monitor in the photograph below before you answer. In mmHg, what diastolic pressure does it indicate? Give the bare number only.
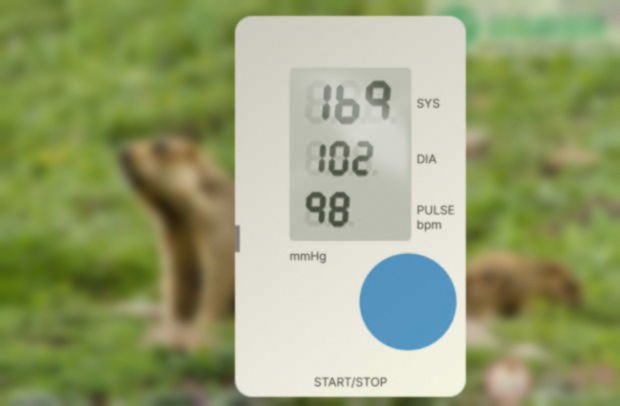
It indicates 102
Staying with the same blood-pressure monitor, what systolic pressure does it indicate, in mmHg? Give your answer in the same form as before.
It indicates 169
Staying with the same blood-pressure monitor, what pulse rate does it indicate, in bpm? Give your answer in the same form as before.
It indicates 98
